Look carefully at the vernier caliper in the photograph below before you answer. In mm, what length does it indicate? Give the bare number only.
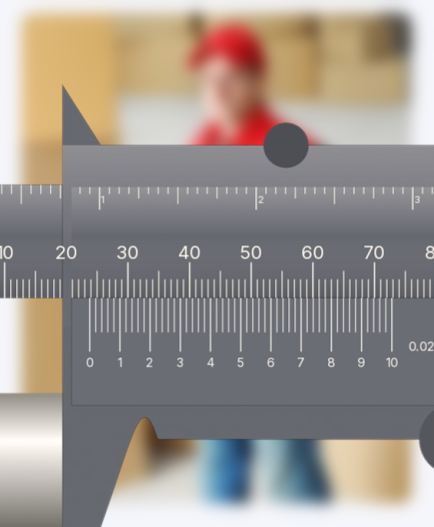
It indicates 23.8
